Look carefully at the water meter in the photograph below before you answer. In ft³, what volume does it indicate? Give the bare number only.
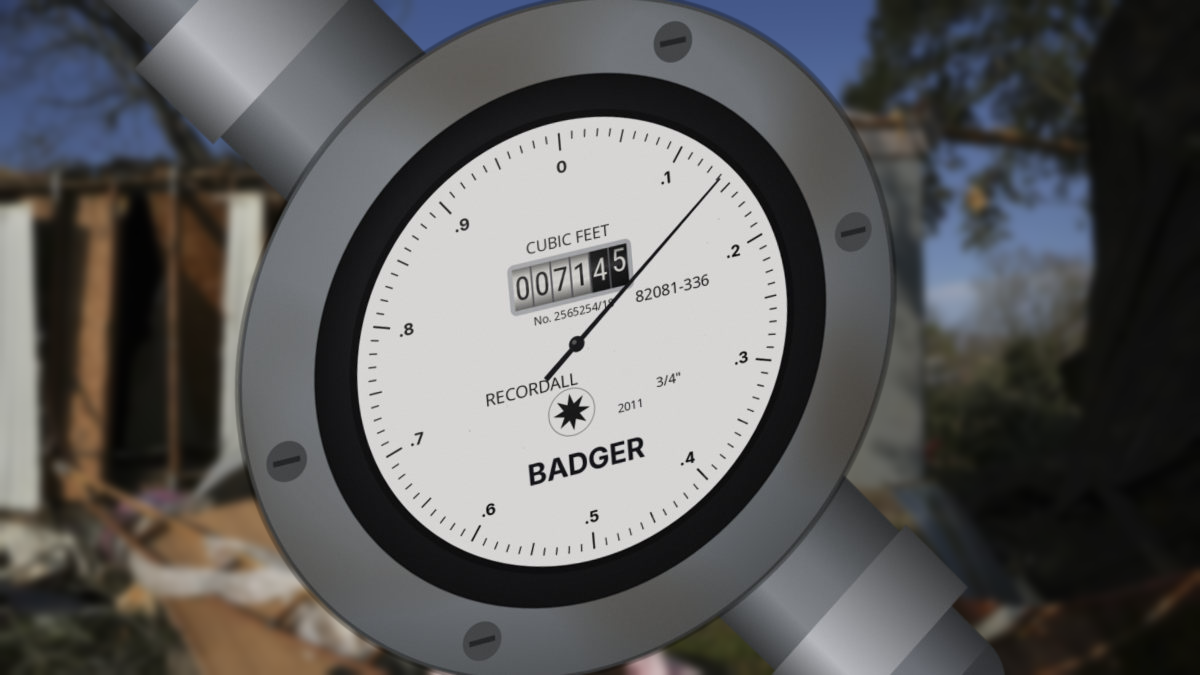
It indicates 7145.14
